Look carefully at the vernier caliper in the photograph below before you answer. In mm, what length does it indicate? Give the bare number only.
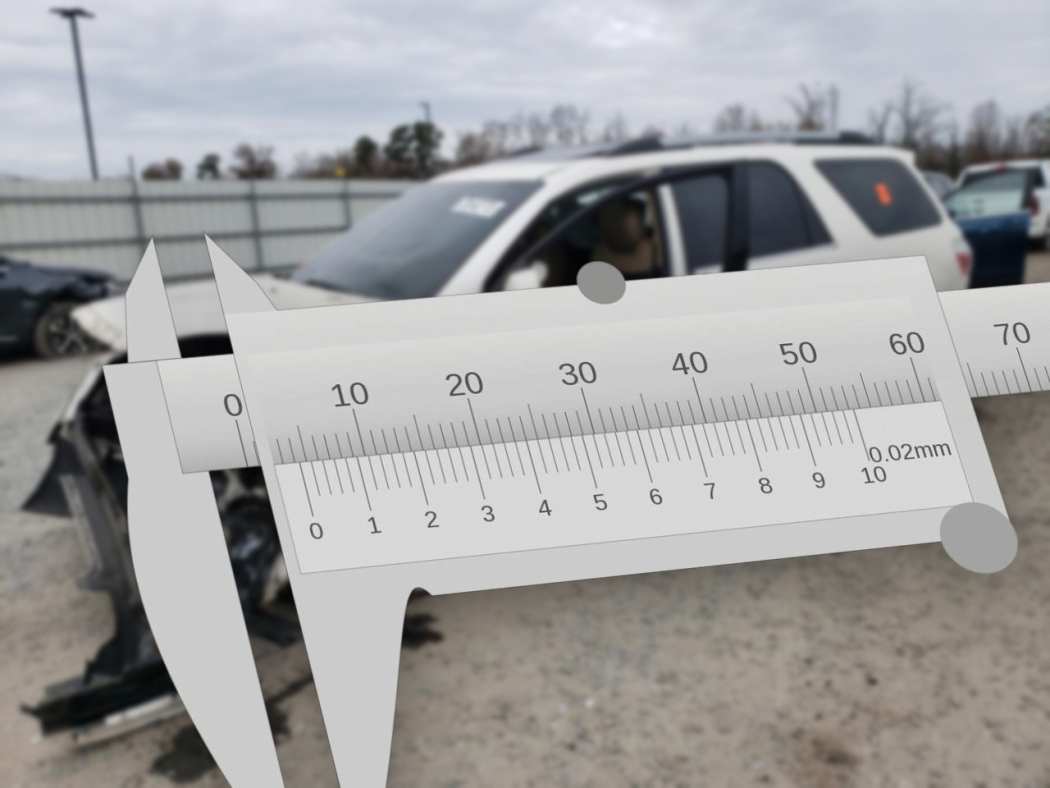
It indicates 4.4
